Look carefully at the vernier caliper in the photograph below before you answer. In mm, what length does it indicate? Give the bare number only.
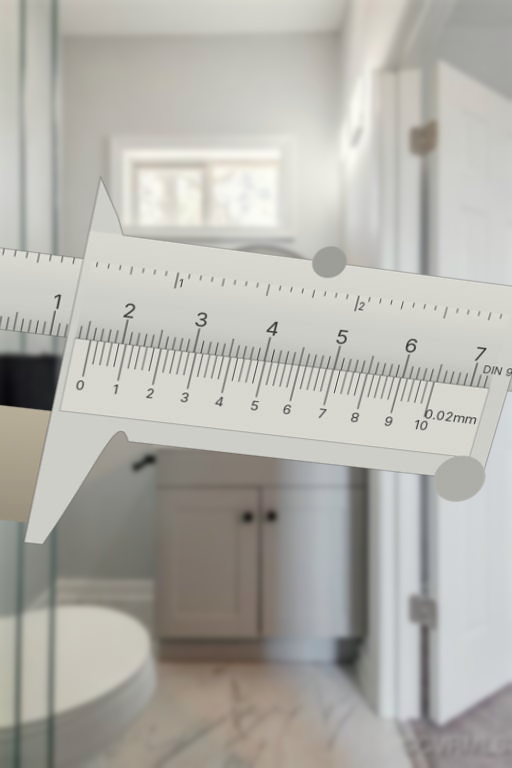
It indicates 15.6
